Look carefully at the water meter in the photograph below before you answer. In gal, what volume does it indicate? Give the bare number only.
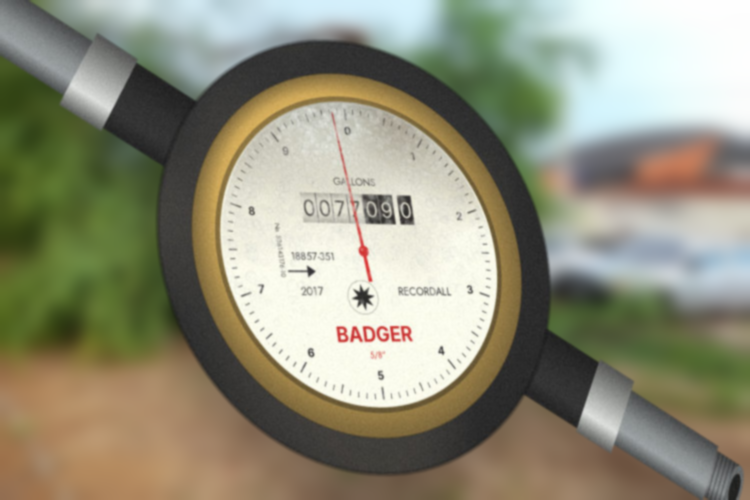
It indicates 77089.8
